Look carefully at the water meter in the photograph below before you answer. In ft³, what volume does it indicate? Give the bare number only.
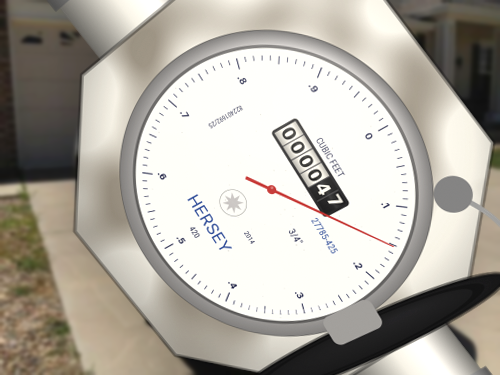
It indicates 47.15
